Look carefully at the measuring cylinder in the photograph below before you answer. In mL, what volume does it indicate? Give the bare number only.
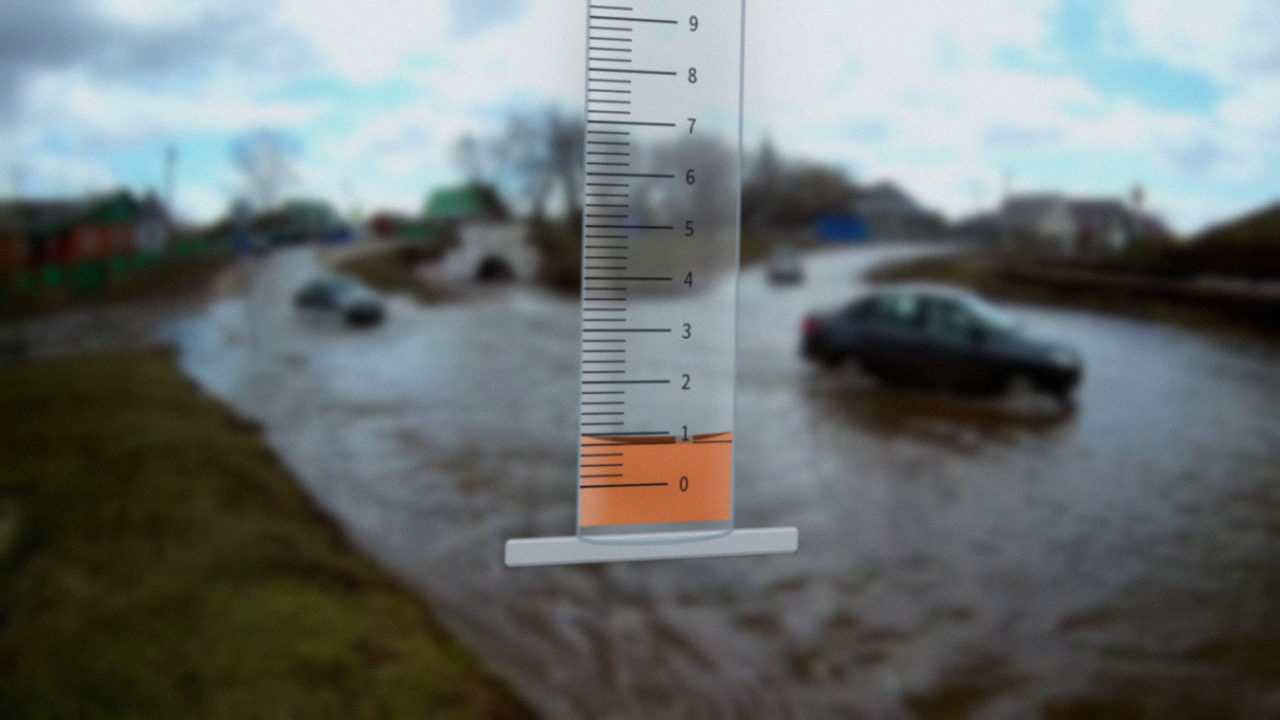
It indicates 0.8
